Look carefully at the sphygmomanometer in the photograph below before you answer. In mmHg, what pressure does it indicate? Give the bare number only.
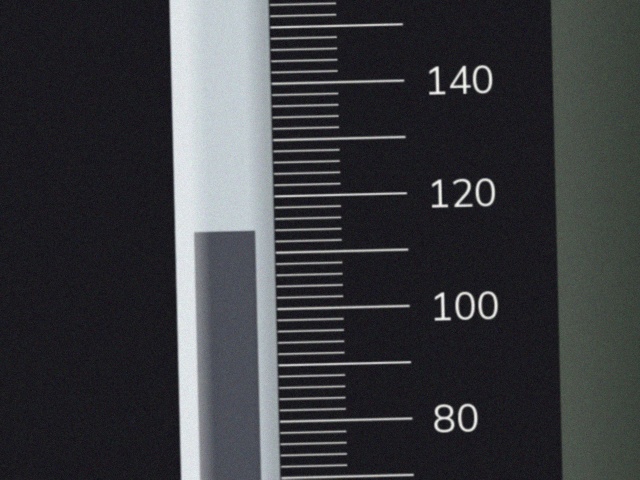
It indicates 114
